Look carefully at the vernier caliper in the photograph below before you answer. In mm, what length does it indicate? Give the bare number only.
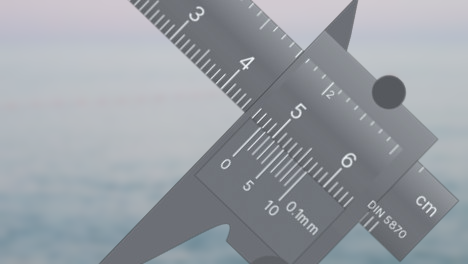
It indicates 47.8
